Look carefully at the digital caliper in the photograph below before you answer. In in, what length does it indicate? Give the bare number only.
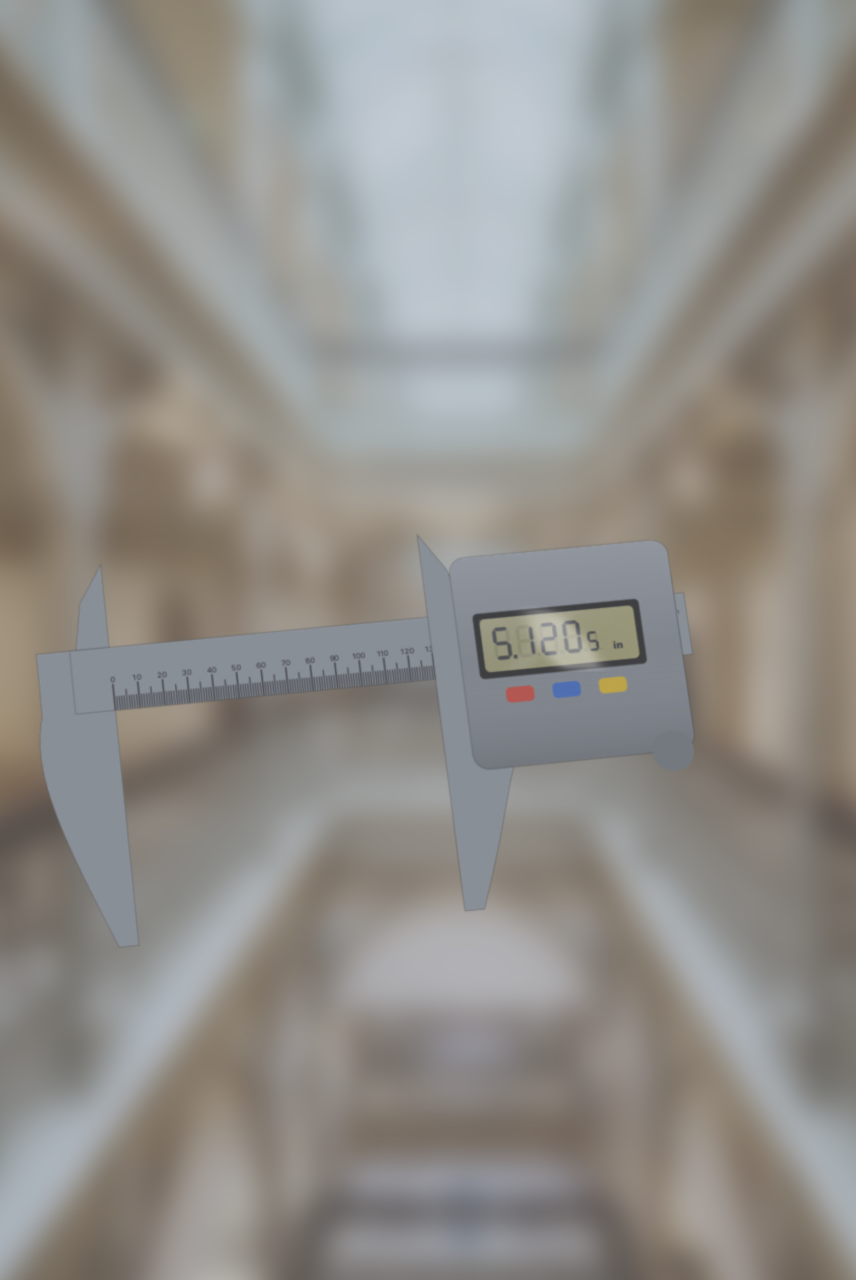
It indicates 5.1205
